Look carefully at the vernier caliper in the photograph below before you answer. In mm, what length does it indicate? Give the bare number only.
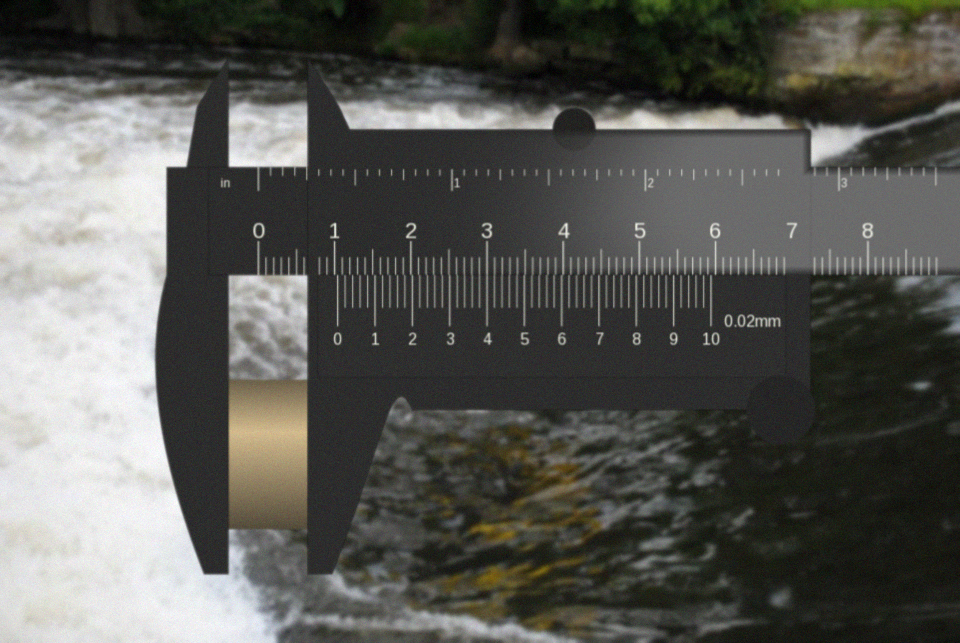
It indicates 10.4
